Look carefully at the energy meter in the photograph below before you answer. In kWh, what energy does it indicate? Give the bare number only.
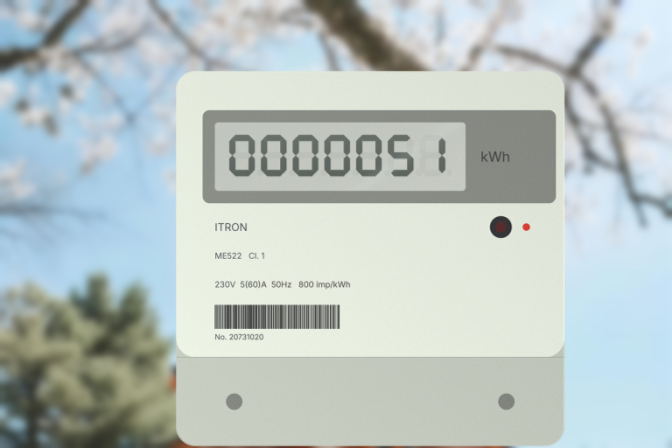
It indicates 51
